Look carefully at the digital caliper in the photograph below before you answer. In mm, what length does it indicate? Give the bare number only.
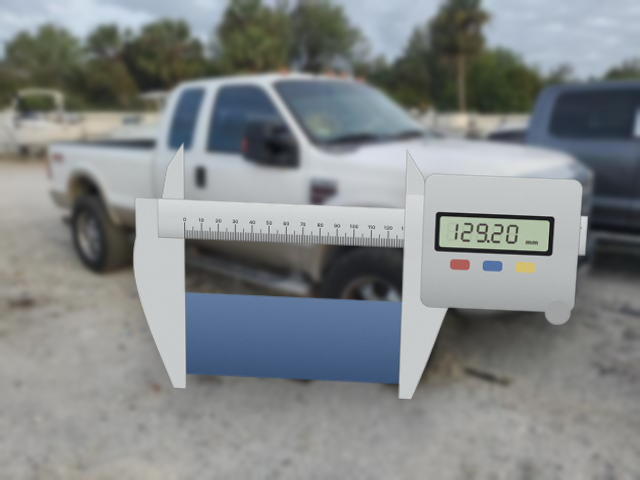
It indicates 129.20
